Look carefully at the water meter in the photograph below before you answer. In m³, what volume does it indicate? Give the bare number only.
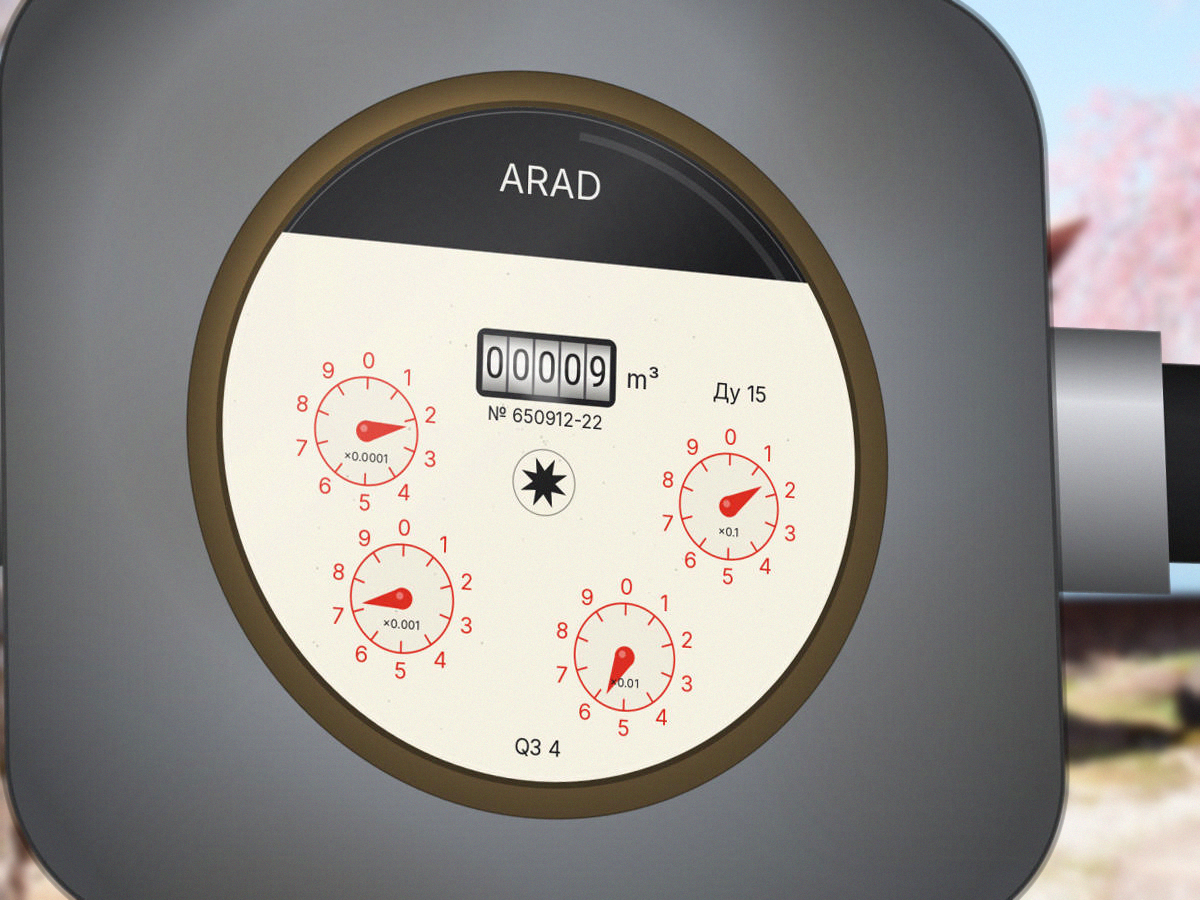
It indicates 9.1572
